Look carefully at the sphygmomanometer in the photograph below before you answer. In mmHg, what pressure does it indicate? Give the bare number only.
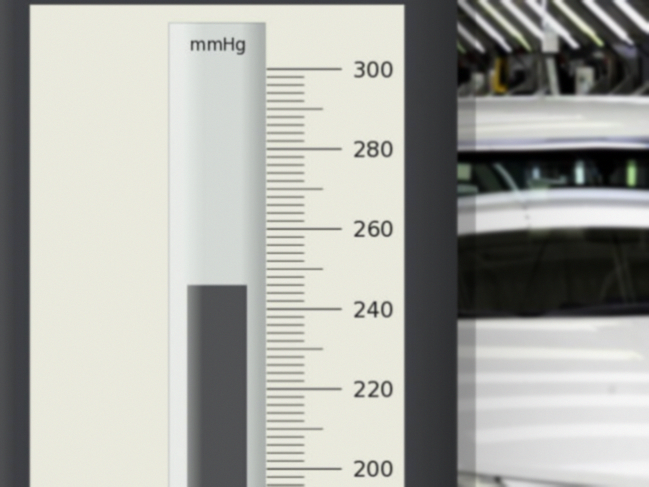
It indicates 246
